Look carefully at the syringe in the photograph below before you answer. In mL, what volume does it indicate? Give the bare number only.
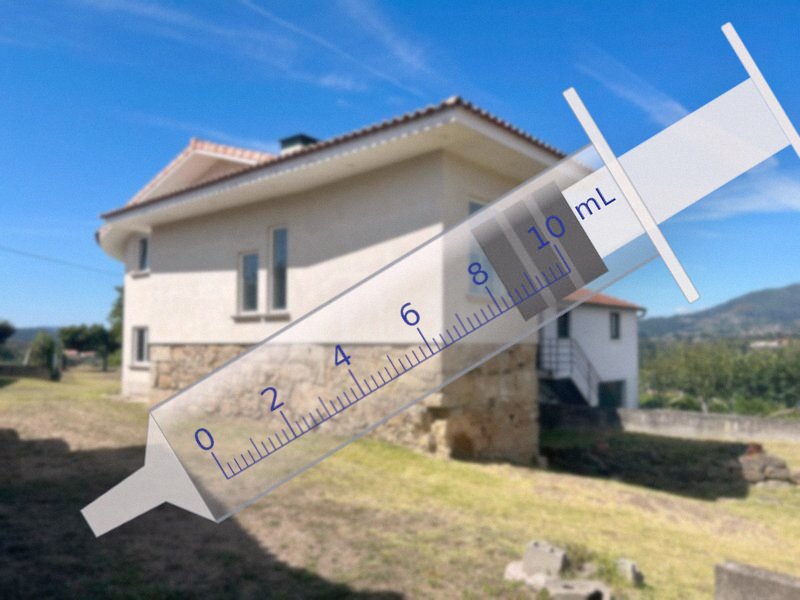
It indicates 8.4
